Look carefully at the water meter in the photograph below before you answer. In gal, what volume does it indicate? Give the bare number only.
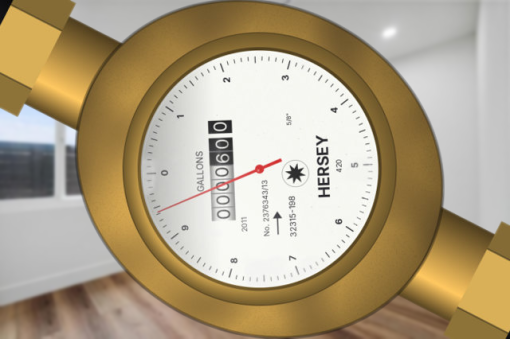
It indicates 599.4
